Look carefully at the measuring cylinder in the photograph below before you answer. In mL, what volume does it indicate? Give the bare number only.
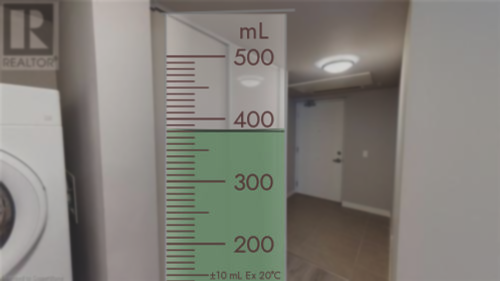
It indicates 380
